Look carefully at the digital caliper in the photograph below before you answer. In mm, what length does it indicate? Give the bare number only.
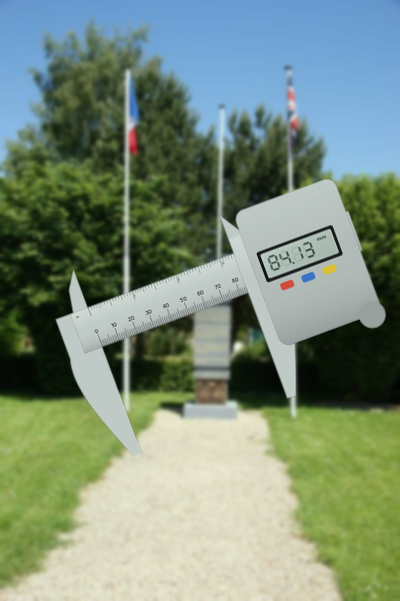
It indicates 84.13
